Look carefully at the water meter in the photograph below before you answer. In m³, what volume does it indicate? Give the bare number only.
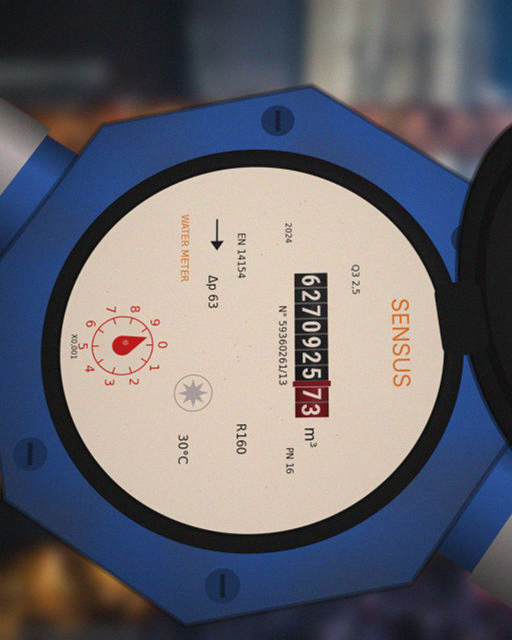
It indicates 6270925.729
